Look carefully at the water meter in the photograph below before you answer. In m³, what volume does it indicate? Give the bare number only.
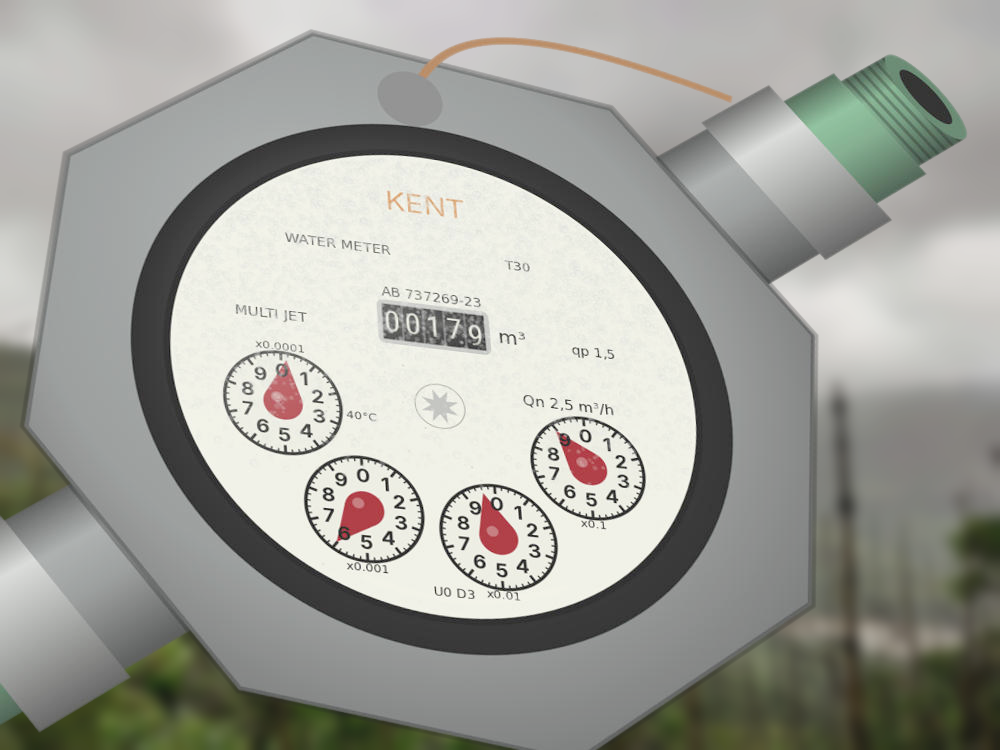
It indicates 178.8960
